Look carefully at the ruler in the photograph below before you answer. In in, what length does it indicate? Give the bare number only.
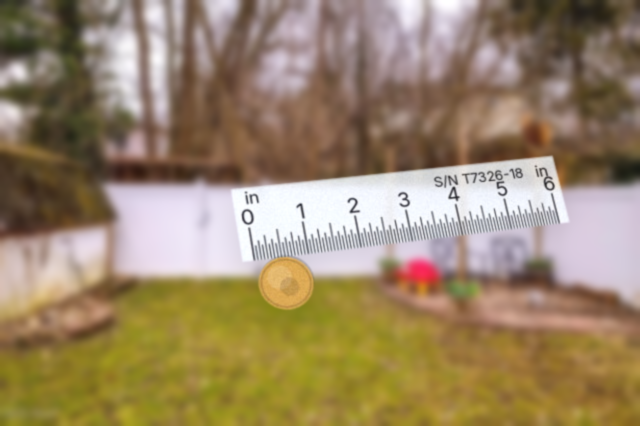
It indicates 1
